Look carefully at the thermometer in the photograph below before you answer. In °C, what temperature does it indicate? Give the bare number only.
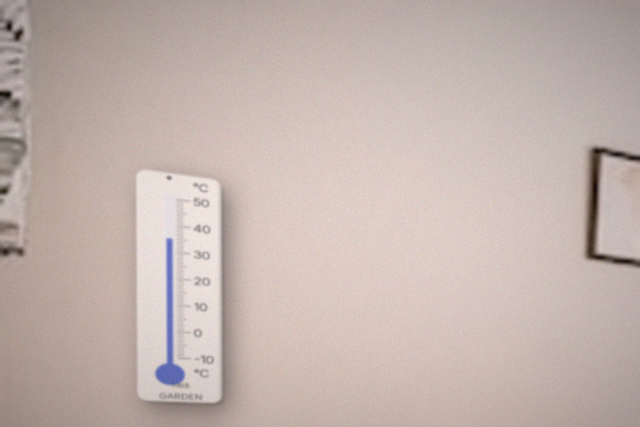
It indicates 35
